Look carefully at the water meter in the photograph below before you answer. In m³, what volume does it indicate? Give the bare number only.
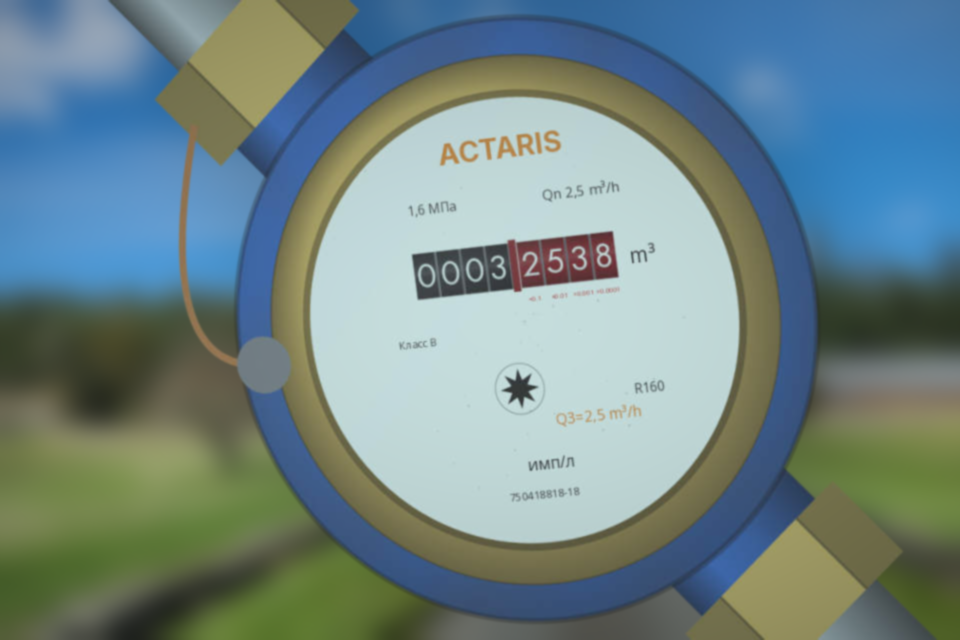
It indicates 3.2538
